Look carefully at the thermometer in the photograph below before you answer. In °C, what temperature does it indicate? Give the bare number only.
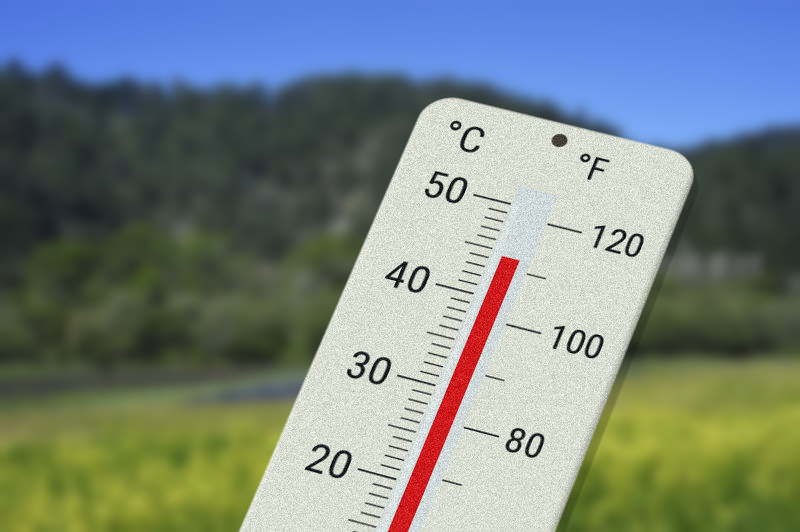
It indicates 44.5
